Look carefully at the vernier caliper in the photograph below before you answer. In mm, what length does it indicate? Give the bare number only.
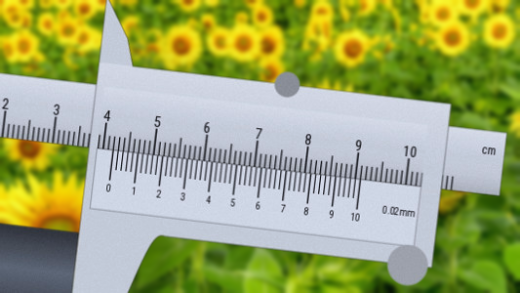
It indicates 42.0
